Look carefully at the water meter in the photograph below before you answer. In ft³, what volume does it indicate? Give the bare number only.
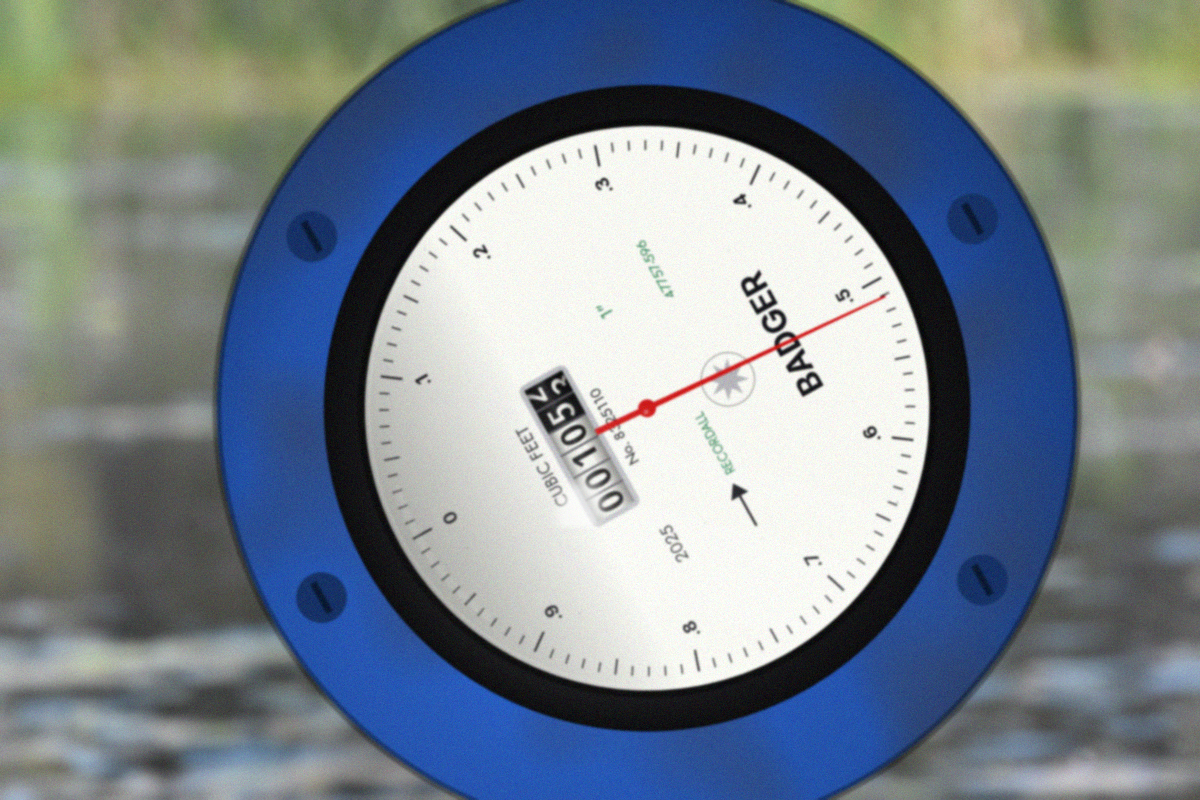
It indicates 1052.51
